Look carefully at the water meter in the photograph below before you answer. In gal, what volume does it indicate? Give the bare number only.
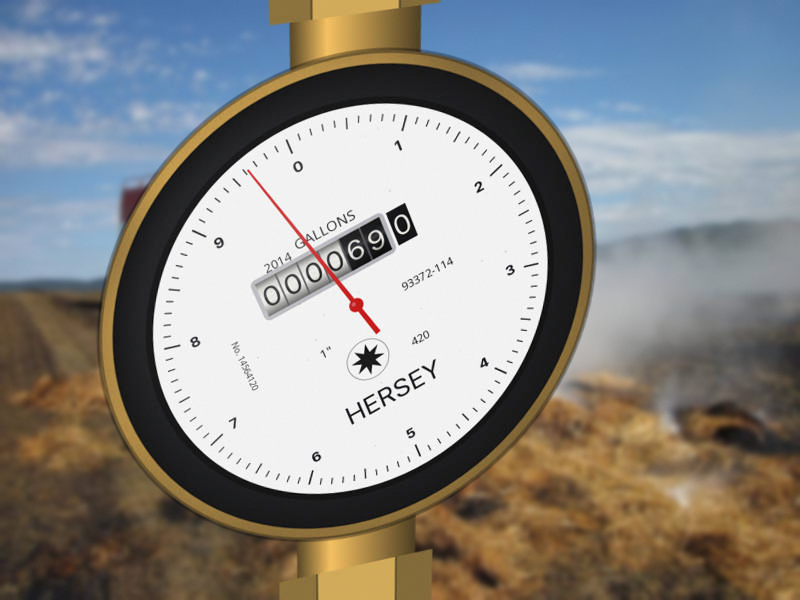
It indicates 689.6
